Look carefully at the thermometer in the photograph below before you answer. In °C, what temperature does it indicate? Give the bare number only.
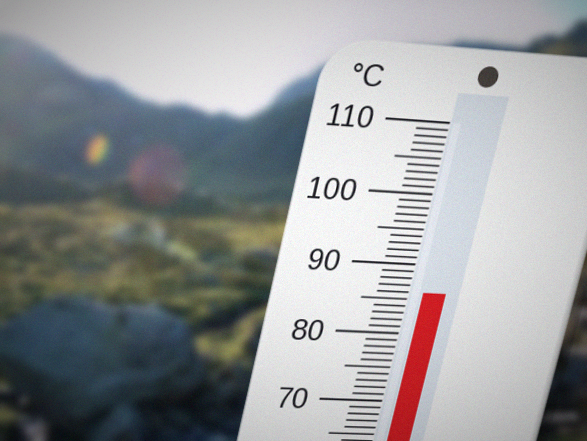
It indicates 86
